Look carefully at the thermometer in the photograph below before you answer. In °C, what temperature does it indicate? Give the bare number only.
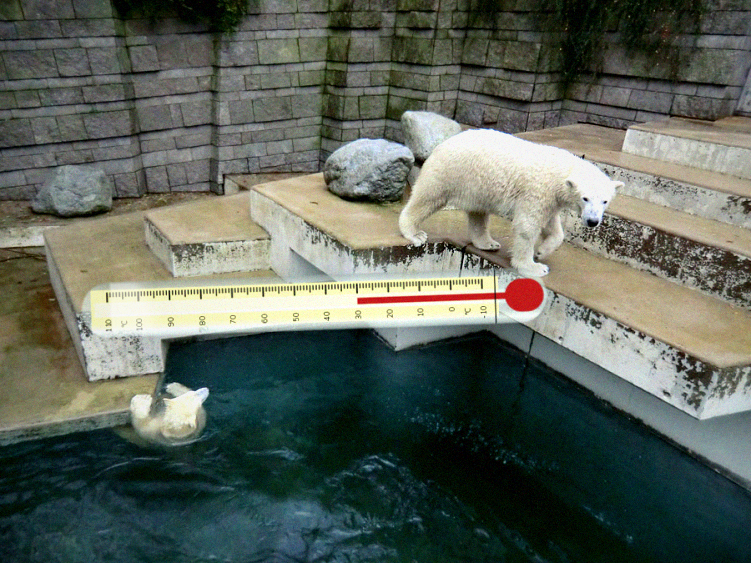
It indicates 30
